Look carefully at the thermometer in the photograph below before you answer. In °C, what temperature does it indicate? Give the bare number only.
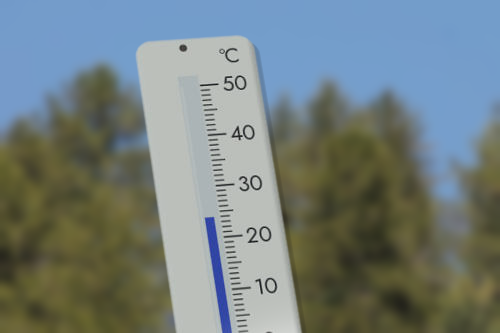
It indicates 24
